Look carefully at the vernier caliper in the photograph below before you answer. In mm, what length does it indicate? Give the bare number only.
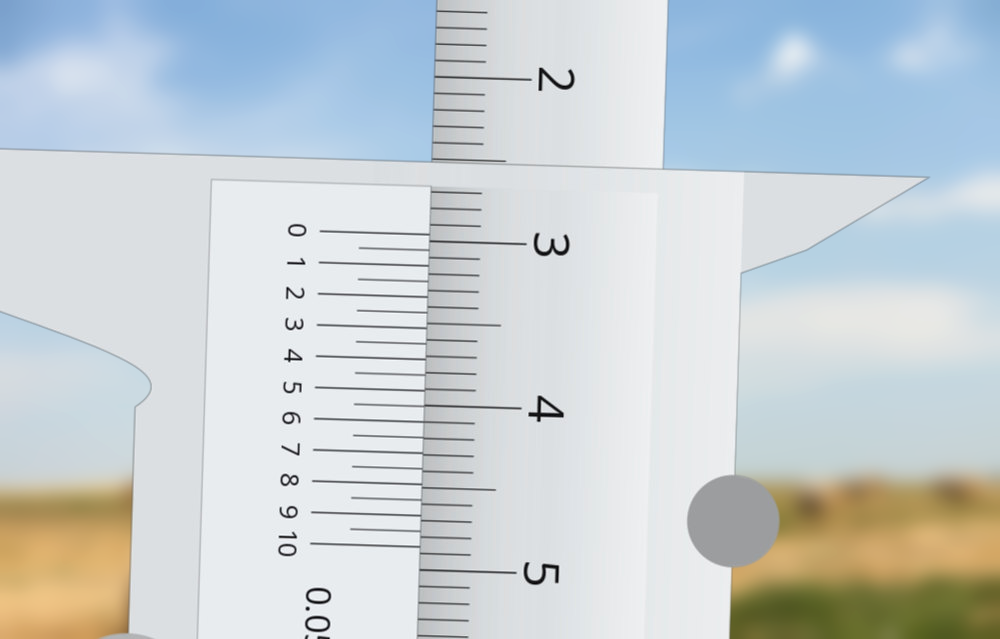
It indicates 29.6
